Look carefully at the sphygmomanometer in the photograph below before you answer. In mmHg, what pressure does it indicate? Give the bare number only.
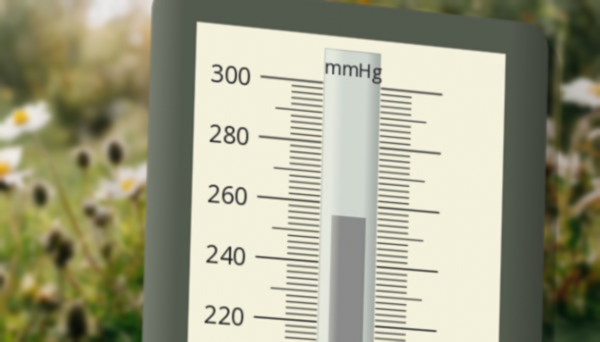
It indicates 256
